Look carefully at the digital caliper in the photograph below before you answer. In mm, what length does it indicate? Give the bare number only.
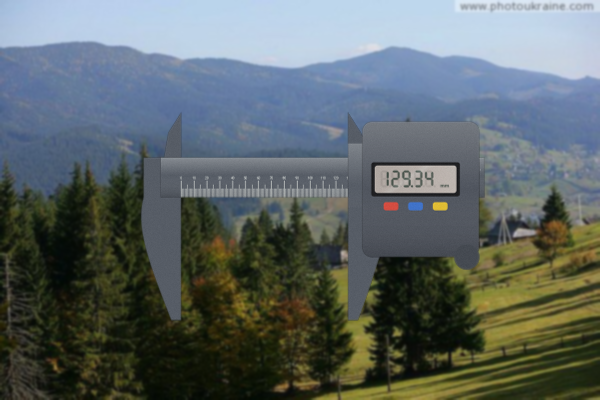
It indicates 129.34
